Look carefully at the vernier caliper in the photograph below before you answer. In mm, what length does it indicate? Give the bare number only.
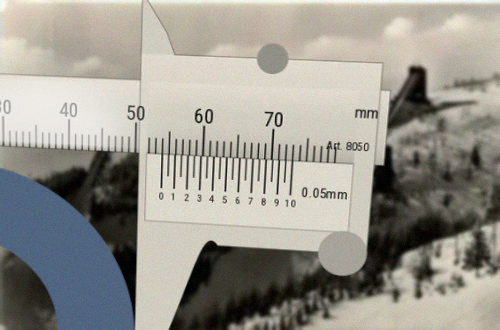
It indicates 54.0
